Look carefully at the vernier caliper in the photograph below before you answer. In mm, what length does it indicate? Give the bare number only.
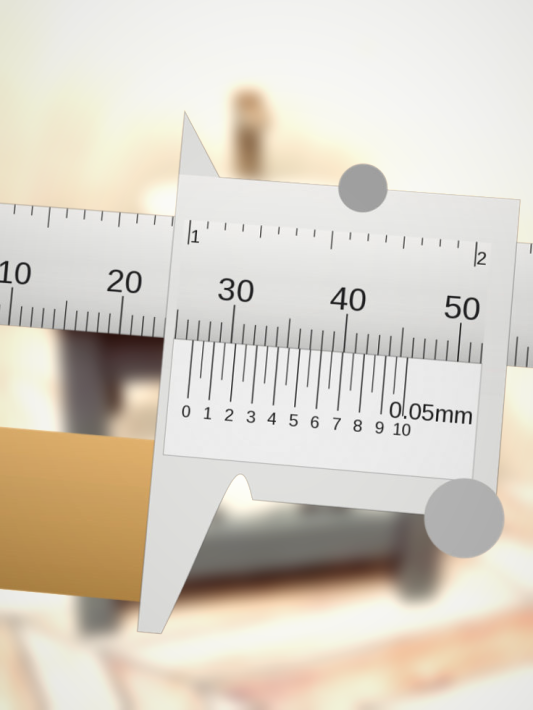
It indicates 26.6
